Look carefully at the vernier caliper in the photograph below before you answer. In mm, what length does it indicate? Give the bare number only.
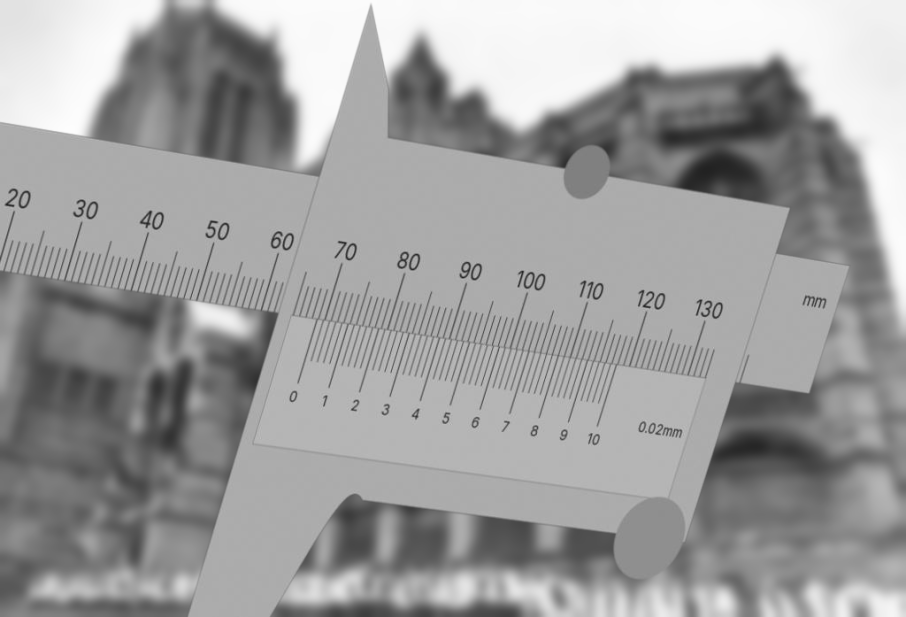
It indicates 68.8
